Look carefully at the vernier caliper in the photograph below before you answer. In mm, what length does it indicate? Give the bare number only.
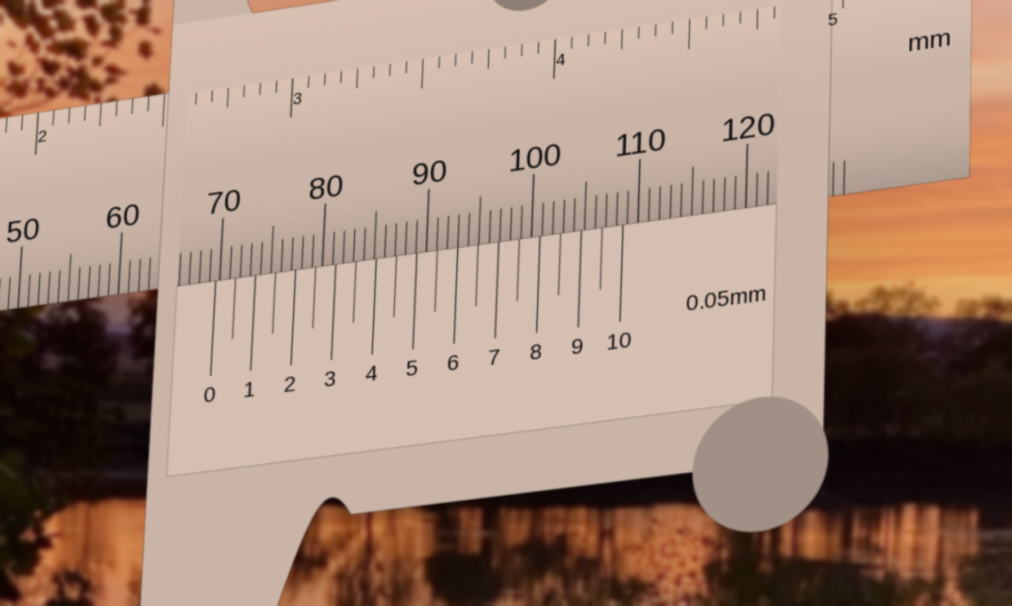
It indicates 69.6
